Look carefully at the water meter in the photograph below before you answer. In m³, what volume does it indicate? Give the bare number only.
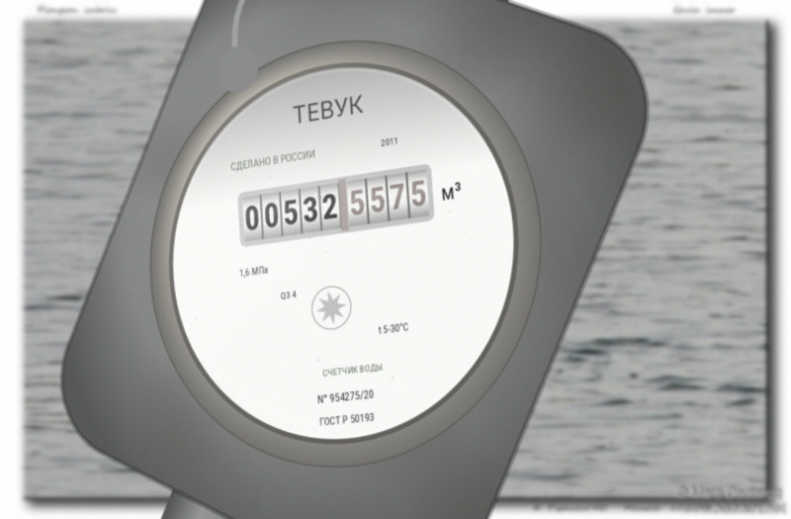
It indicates 532.5575
